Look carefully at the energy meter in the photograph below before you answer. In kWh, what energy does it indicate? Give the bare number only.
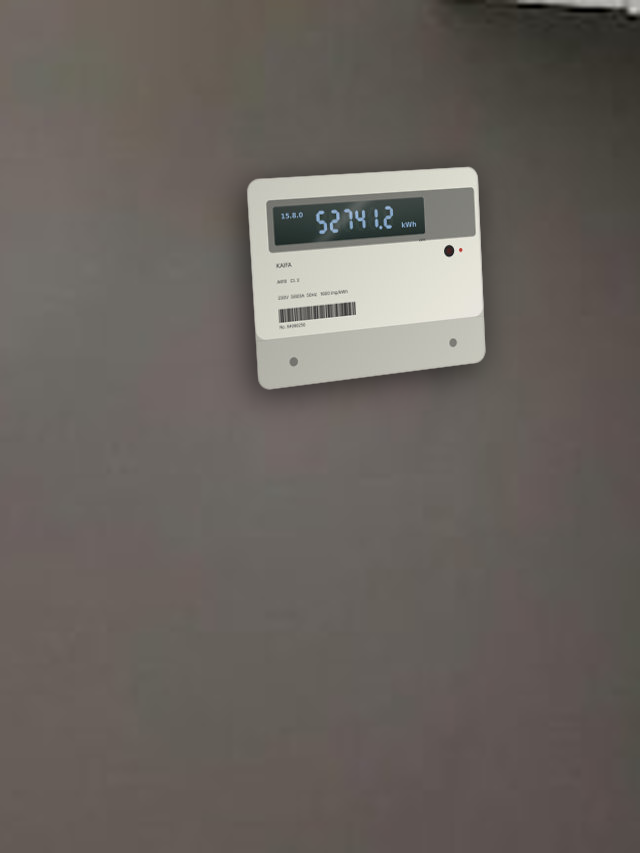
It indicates 52741.2
